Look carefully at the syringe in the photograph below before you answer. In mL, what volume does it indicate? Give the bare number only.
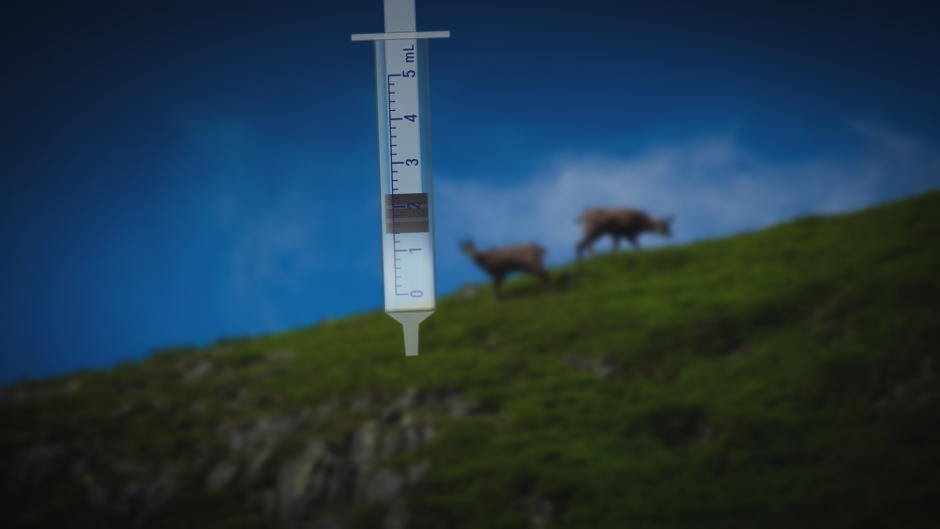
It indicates 1.4
